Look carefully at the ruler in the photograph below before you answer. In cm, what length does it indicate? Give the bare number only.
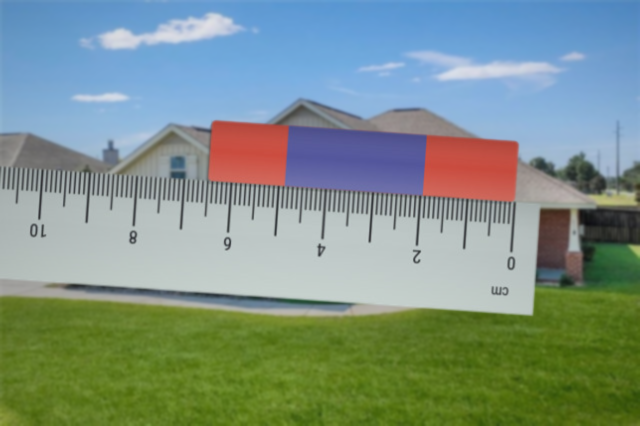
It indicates 6.5
